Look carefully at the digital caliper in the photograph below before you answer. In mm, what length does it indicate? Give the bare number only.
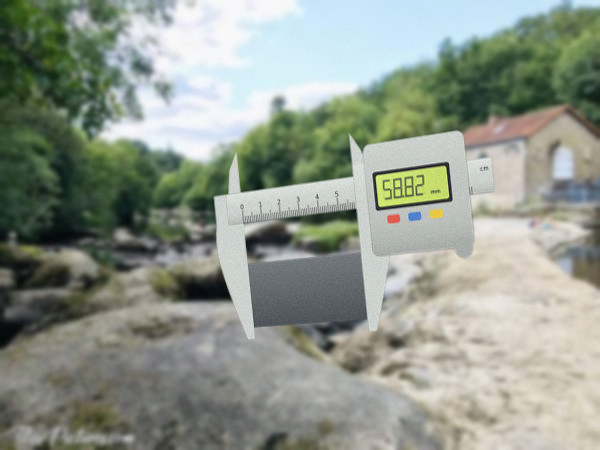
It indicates 58.82
